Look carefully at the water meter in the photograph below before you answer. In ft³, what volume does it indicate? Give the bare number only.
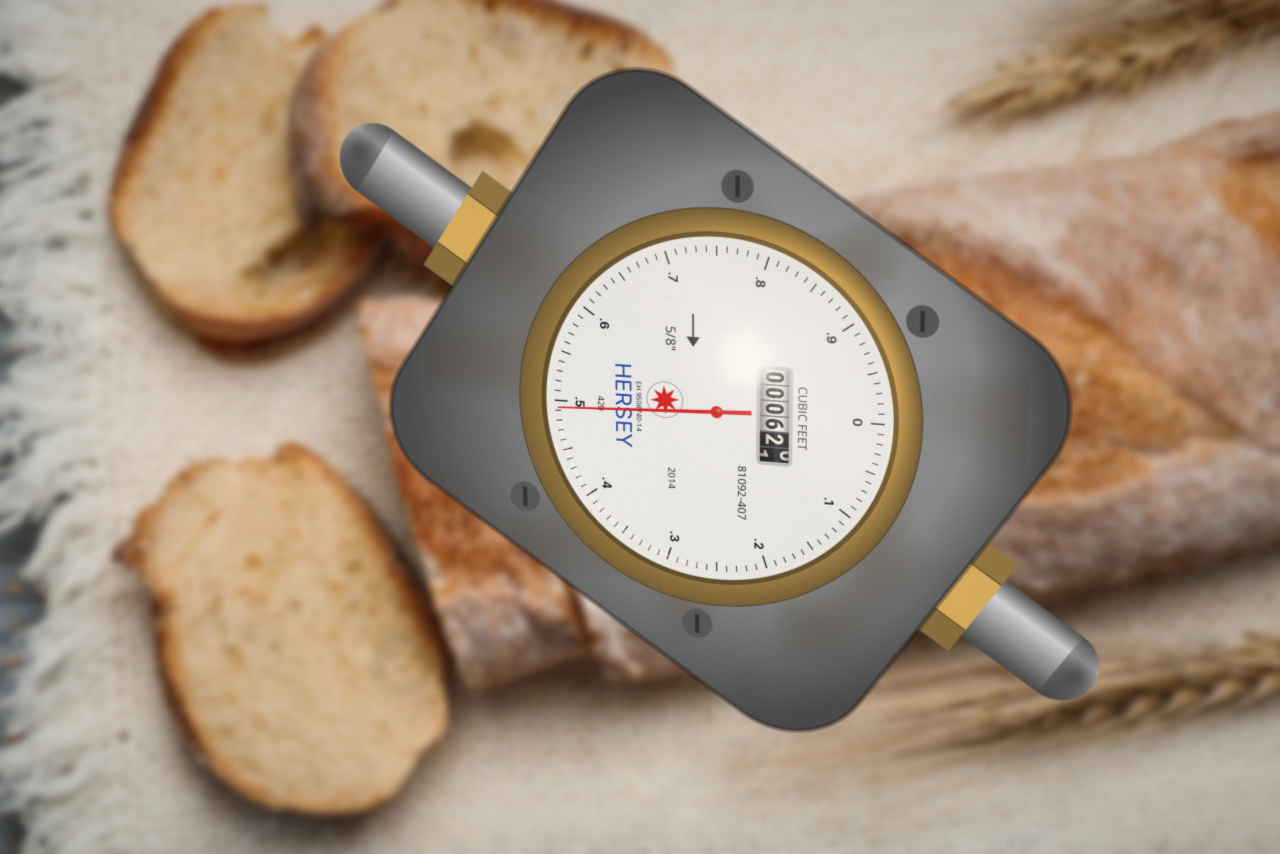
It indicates 620.49
